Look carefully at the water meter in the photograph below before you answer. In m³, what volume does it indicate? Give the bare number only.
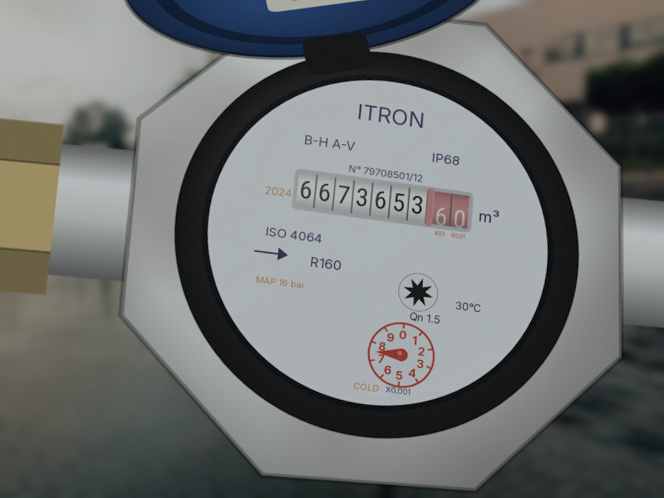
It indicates 6673653.597
